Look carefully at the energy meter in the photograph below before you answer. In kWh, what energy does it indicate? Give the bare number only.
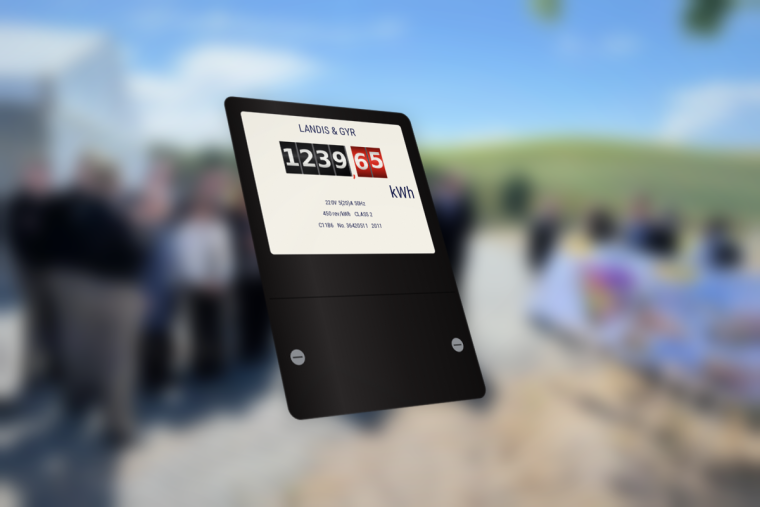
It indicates 1239.65
